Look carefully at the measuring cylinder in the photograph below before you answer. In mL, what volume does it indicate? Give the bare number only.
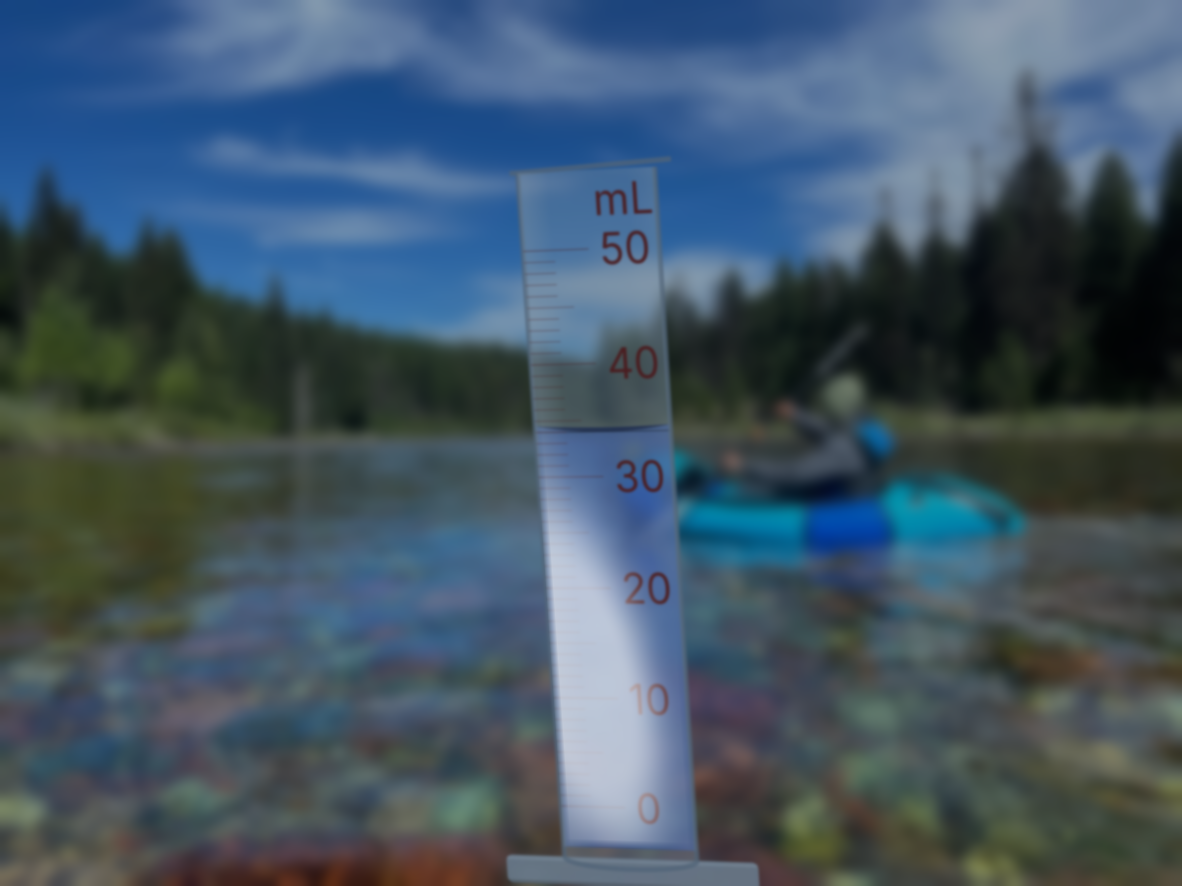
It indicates 34
